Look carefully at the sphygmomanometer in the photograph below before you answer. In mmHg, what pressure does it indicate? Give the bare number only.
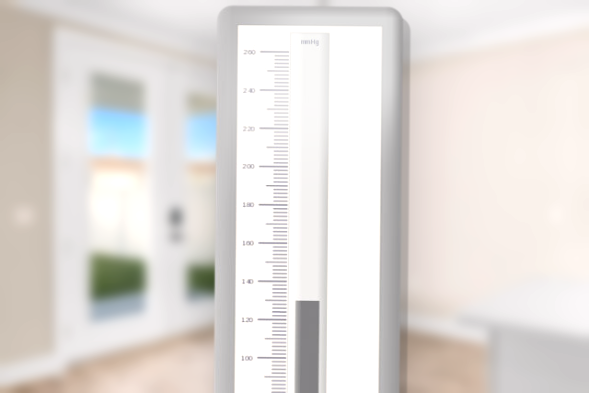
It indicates 130
